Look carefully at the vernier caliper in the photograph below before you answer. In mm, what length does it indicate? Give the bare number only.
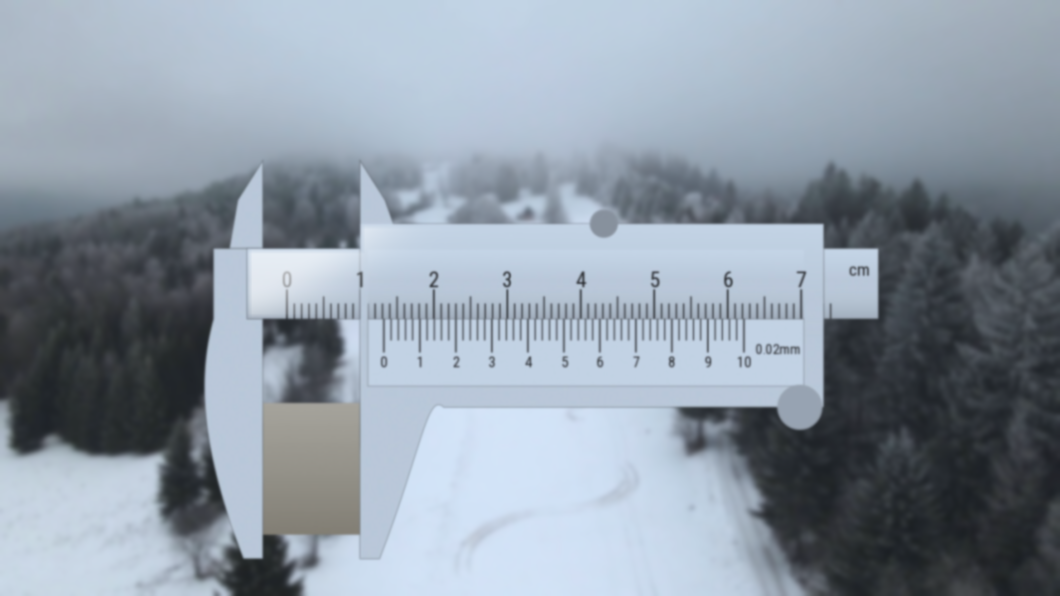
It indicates 13.2
